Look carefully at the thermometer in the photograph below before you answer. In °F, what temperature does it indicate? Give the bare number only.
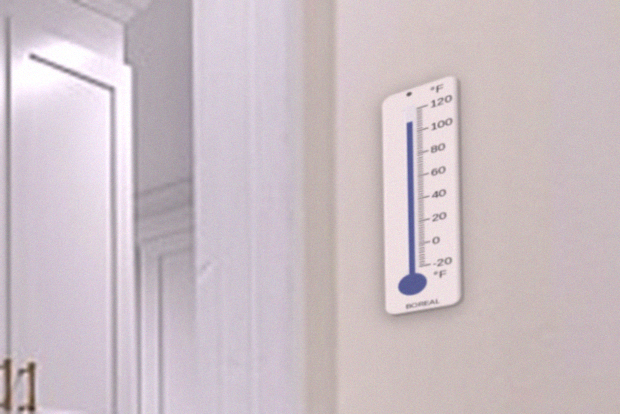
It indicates 110
